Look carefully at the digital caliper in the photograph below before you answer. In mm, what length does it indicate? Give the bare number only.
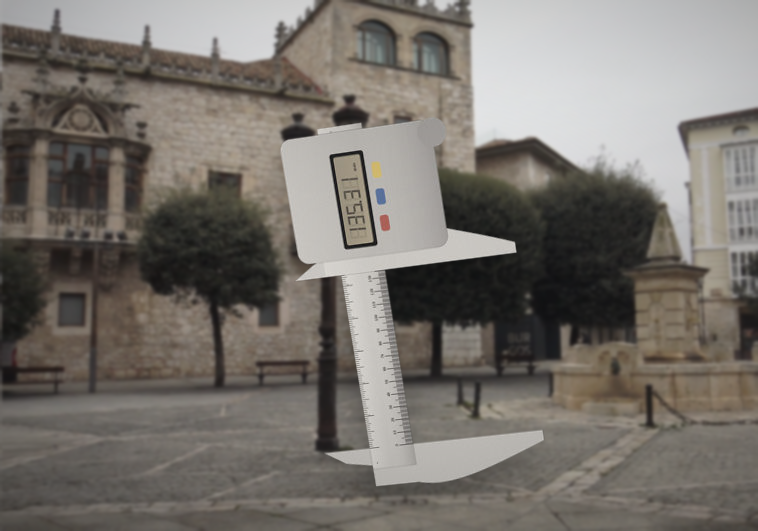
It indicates 135.31
